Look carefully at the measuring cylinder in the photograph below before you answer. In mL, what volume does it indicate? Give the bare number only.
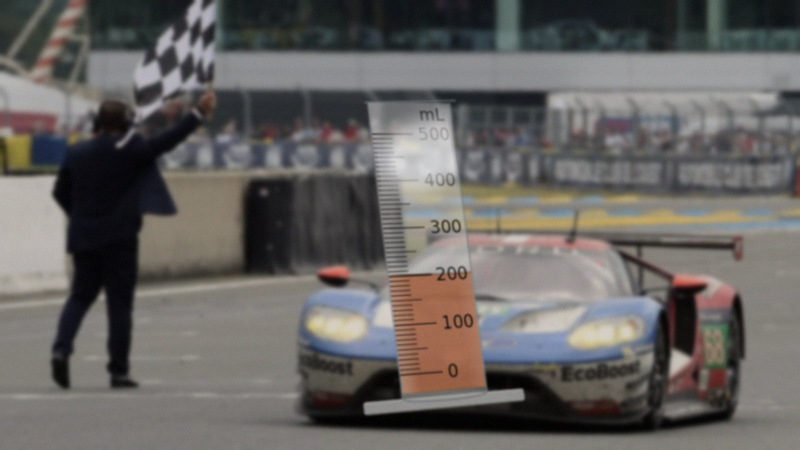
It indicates 200
